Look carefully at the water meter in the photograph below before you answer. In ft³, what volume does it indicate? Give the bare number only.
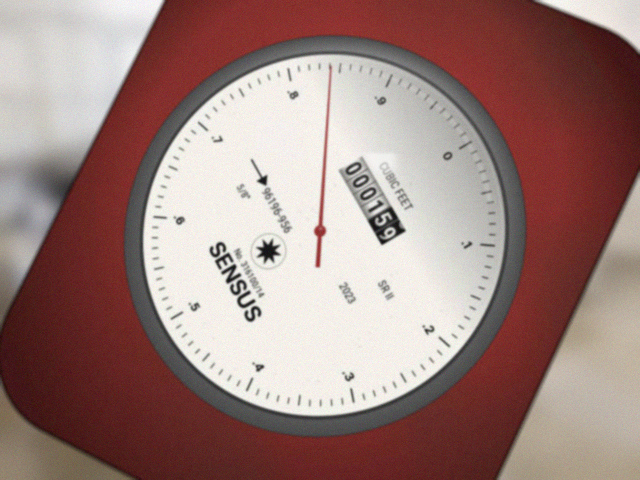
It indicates 158.84
